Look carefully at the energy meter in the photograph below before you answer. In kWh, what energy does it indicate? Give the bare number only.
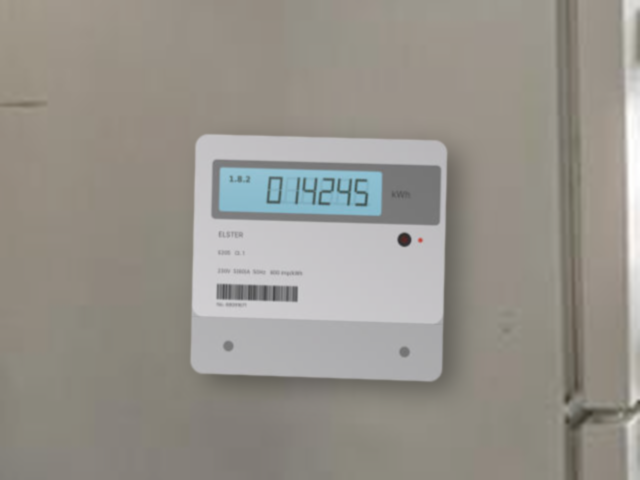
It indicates 14245
